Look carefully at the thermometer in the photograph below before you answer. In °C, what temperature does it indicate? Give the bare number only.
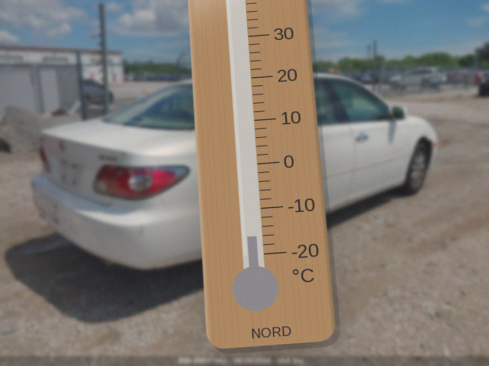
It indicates -16
